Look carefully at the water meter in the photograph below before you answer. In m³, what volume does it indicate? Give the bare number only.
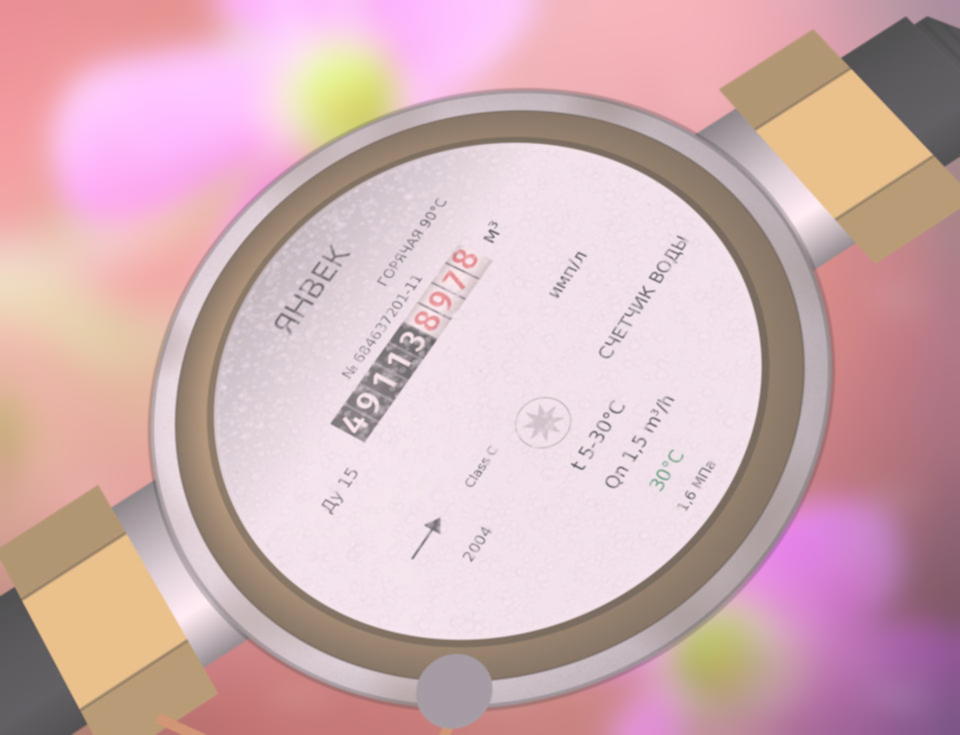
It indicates 49113.8978
